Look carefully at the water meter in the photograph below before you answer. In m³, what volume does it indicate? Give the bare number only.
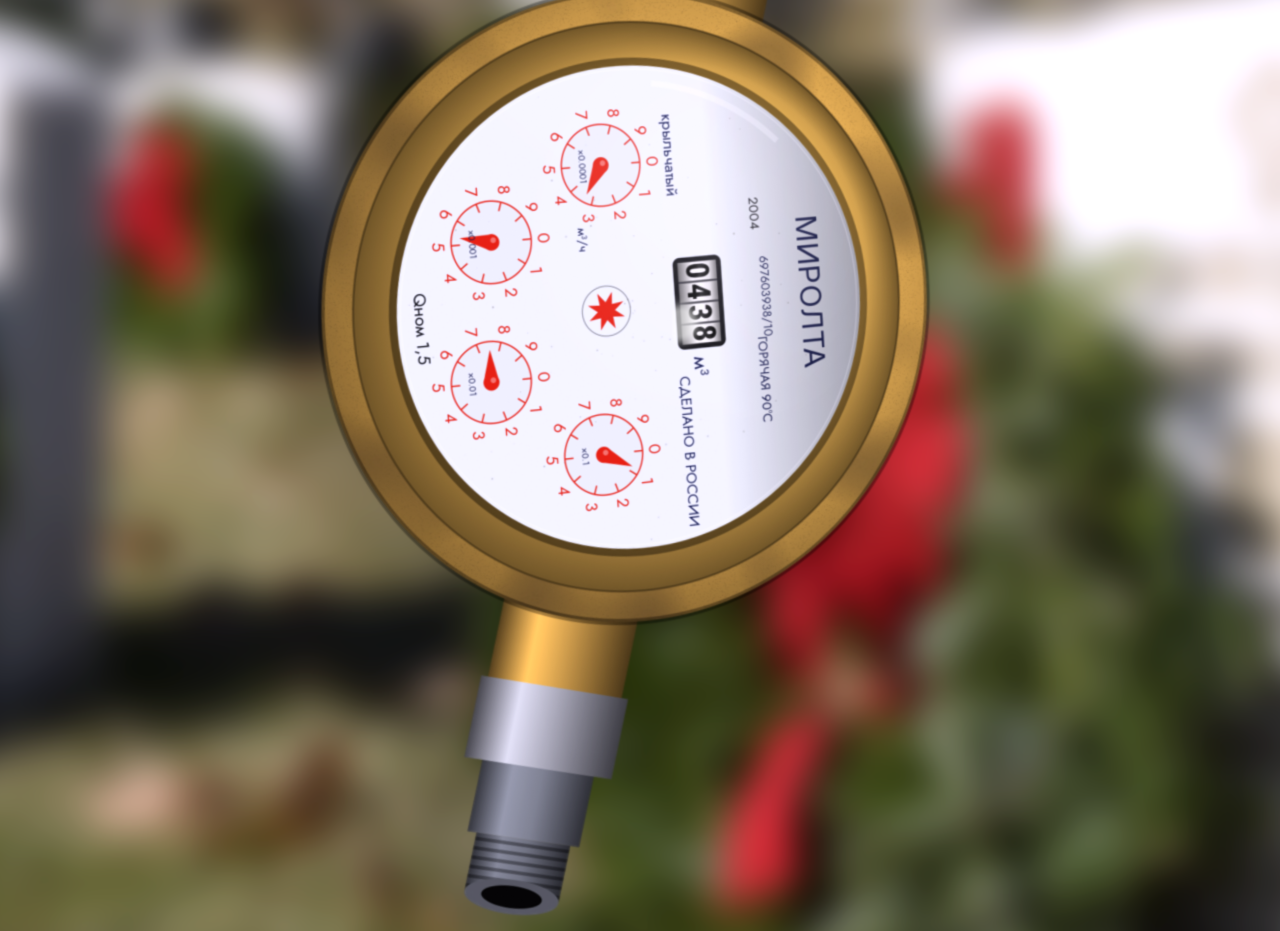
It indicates 438.0753
